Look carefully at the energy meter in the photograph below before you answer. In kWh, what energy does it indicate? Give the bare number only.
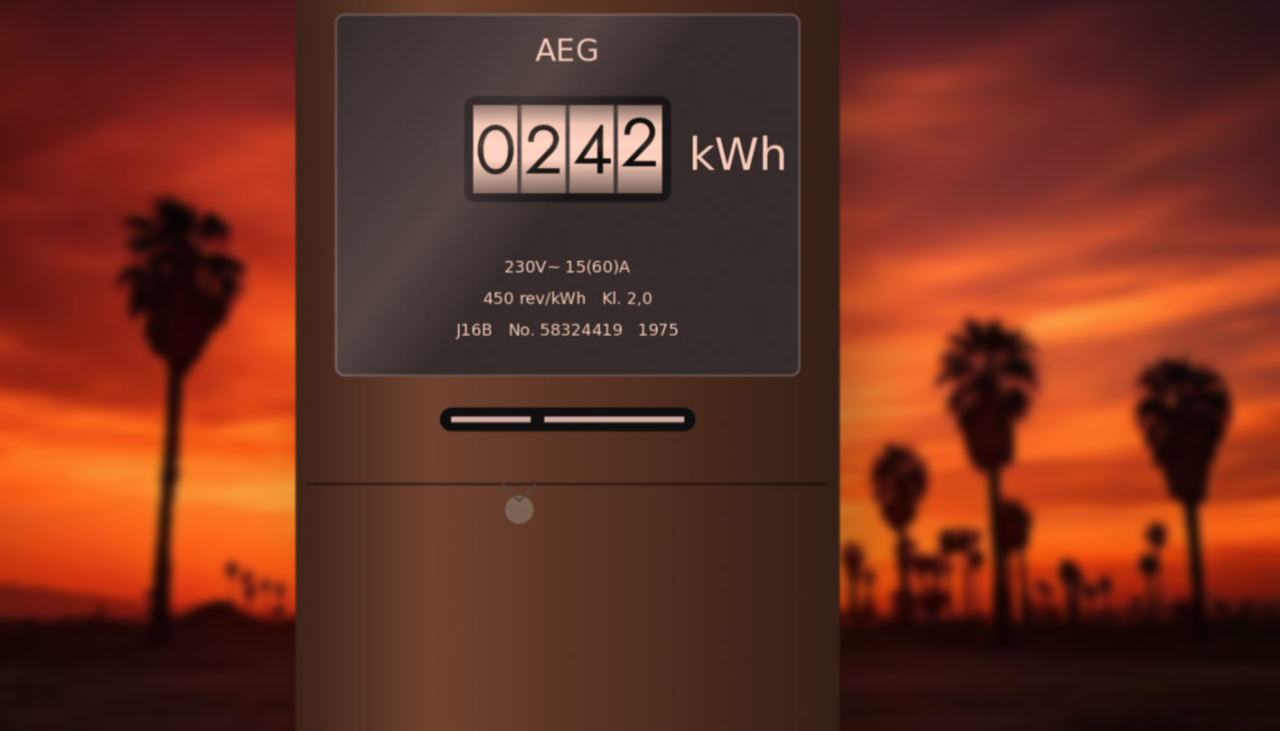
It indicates 242
